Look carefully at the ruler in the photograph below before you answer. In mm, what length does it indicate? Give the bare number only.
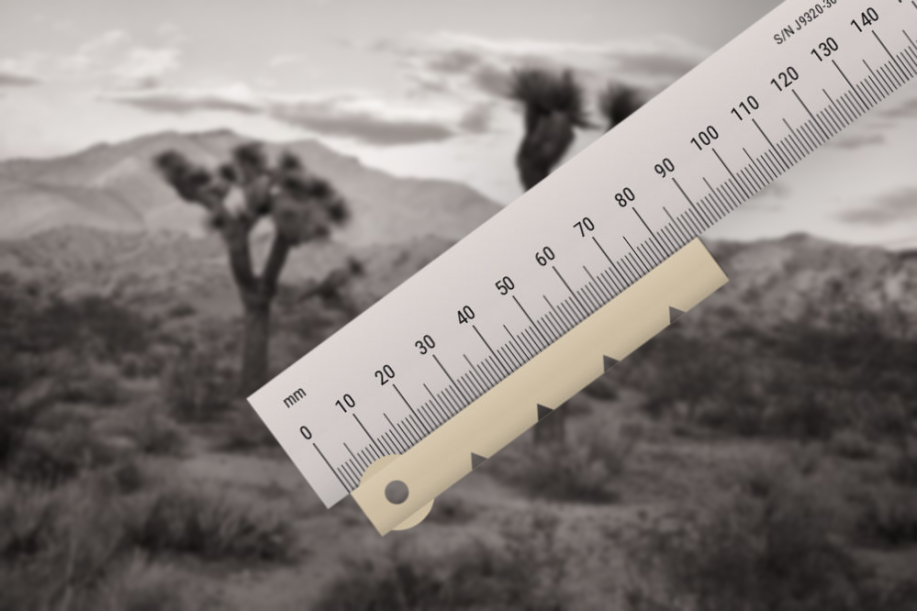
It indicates 87
